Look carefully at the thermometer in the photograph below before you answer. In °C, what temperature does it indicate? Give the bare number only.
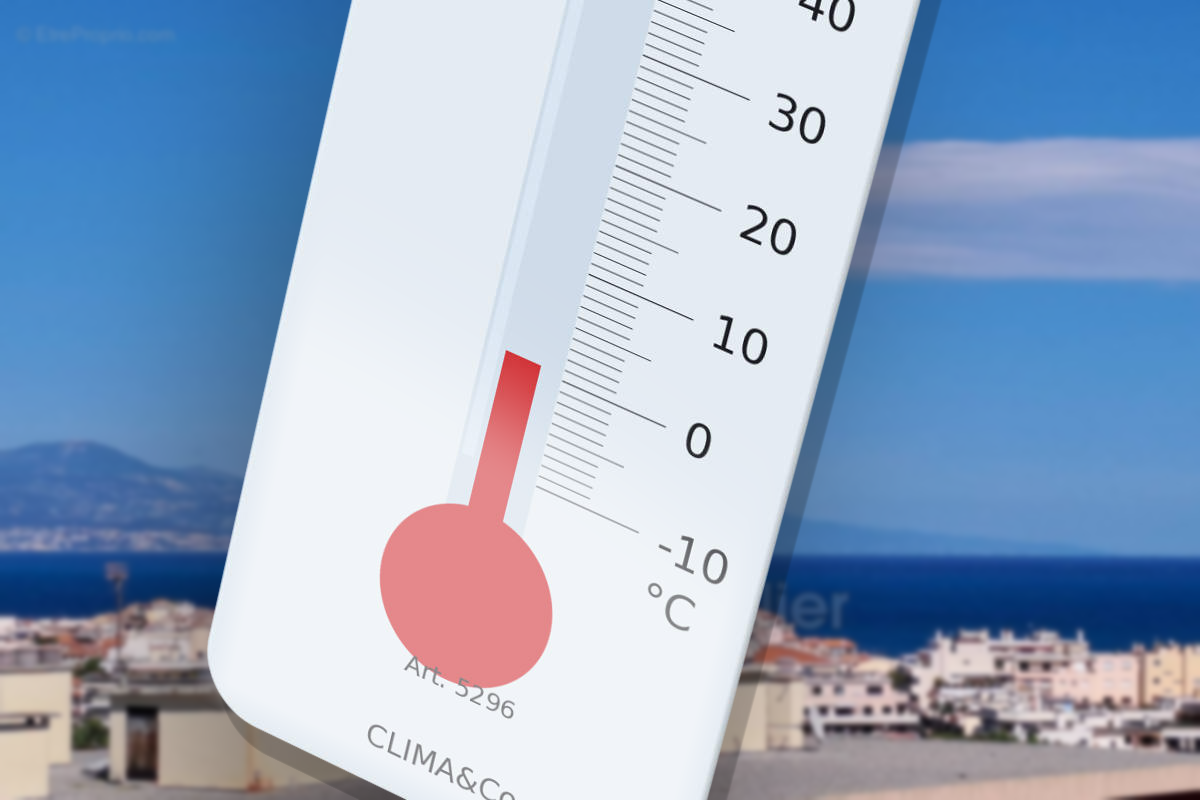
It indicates 0.5
